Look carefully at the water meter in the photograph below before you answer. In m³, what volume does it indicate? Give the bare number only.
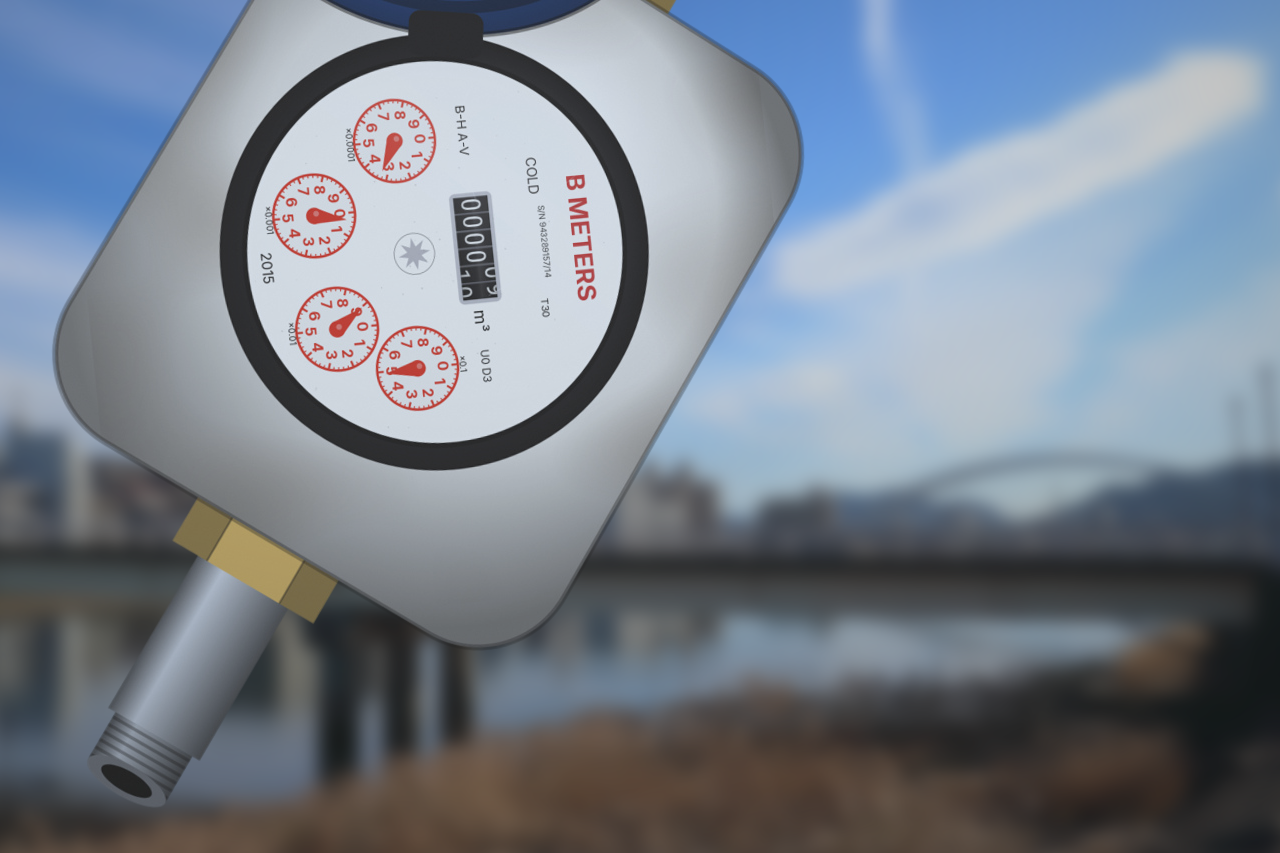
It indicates 9.4903
